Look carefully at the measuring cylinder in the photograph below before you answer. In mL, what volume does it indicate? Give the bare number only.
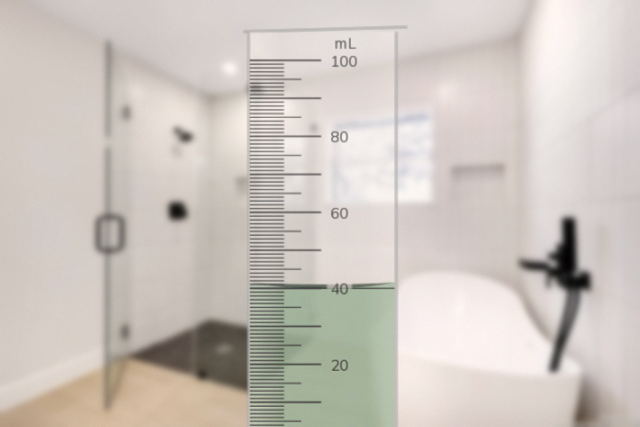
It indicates 40
